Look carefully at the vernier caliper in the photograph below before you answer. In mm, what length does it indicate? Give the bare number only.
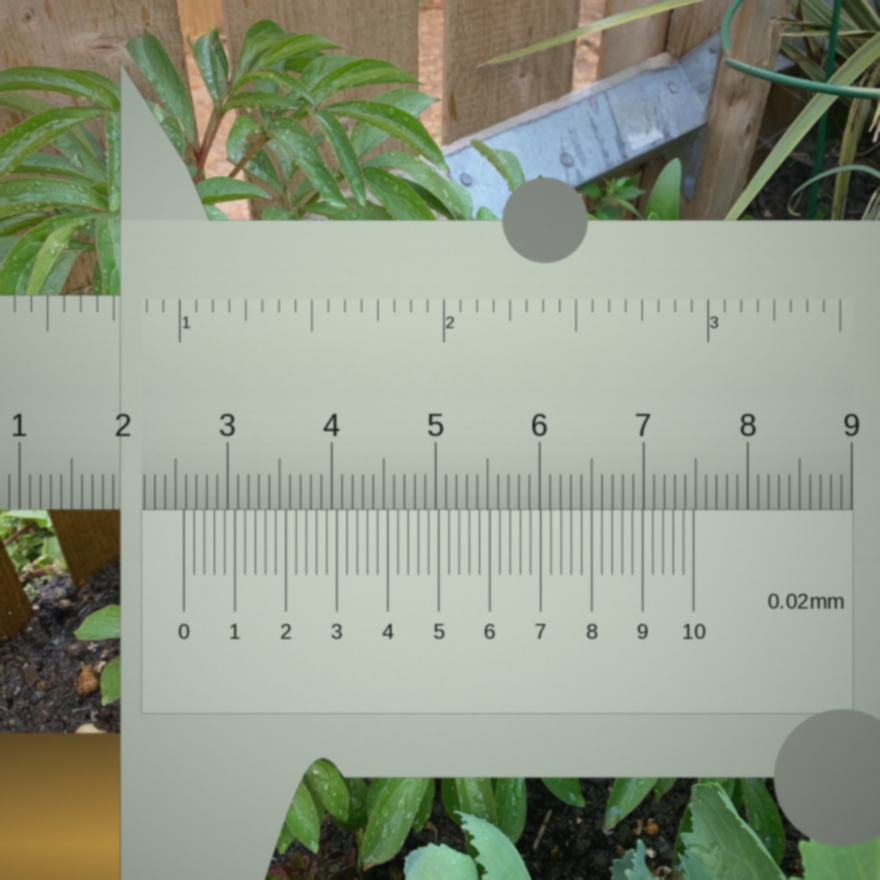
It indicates 25.8
